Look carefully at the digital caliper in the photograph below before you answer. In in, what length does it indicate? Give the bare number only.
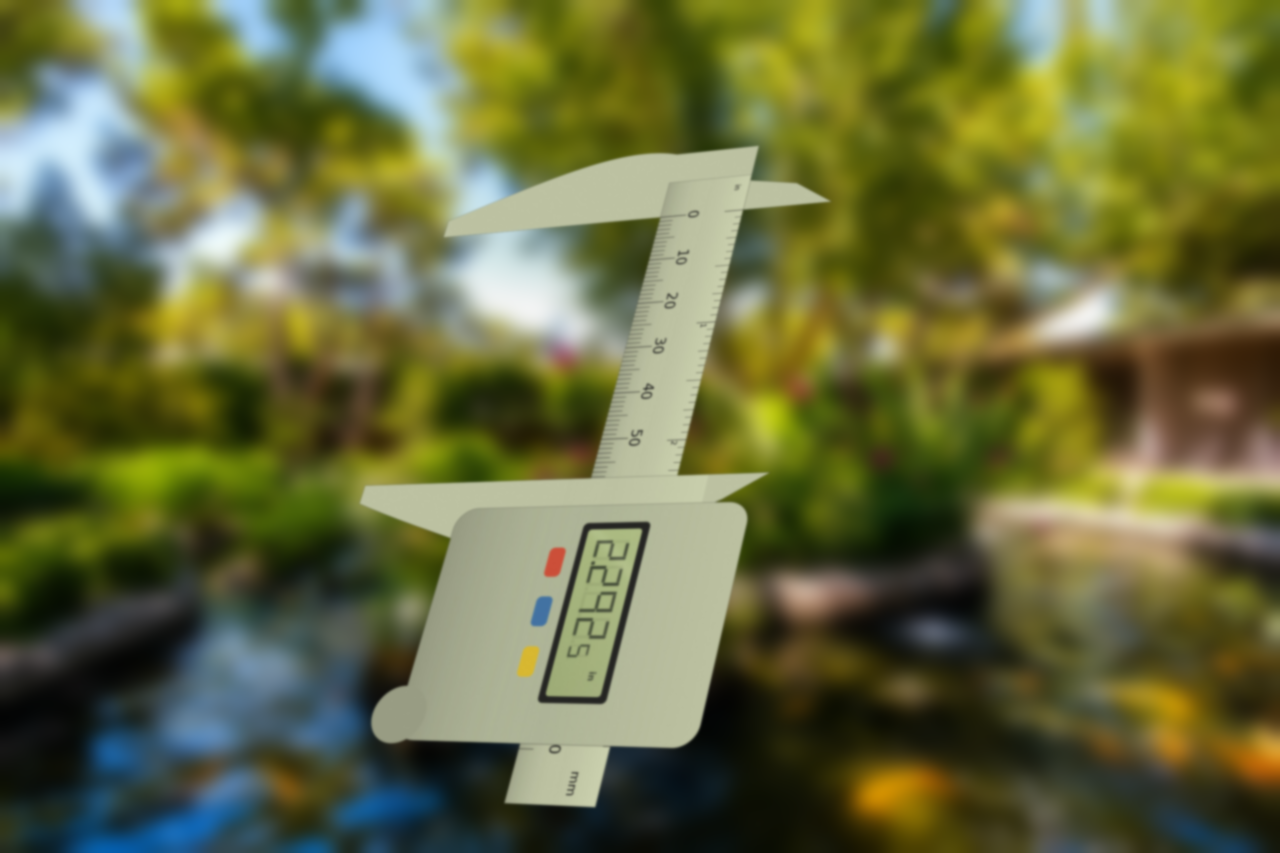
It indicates 2.2925
